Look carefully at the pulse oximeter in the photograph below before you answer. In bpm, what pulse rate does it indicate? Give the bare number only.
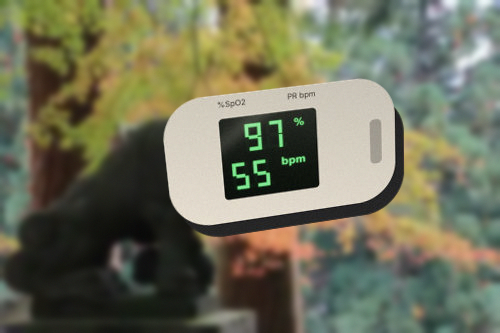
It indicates 55
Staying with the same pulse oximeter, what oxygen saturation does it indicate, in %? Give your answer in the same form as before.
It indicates 97
